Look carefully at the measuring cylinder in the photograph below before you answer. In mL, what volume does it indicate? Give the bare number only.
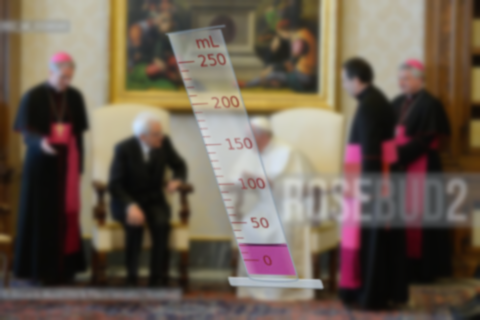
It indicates 20
